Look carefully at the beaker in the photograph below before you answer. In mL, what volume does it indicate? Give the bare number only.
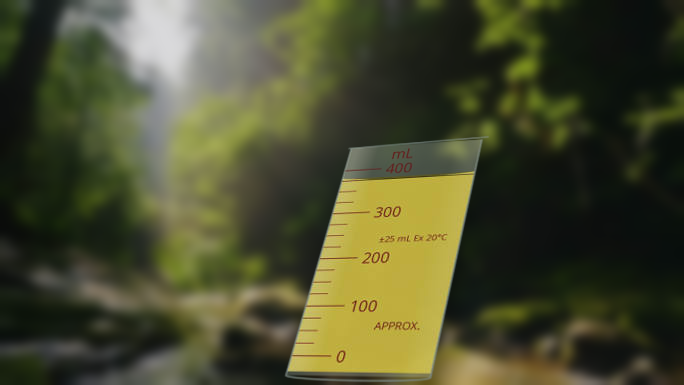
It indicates 375
